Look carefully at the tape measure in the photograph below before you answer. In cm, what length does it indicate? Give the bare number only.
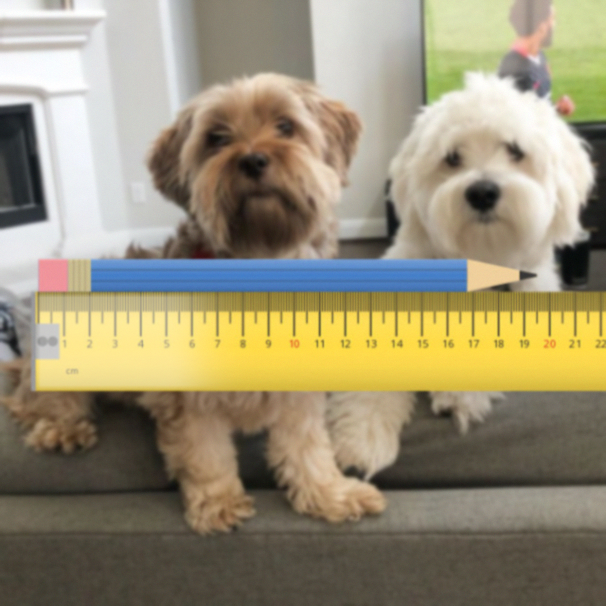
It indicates 19.5
